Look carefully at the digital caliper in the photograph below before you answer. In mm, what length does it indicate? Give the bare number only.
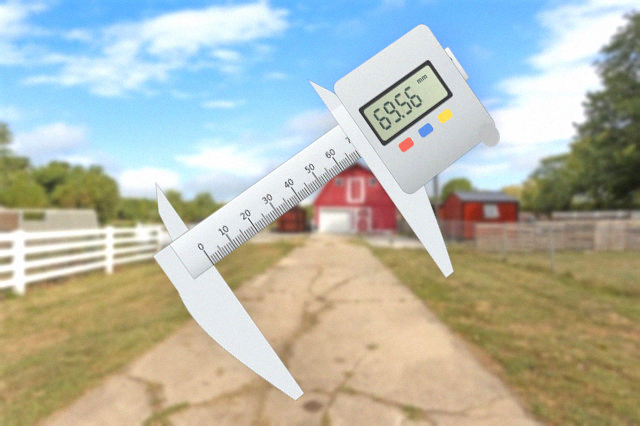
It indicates 69.56
